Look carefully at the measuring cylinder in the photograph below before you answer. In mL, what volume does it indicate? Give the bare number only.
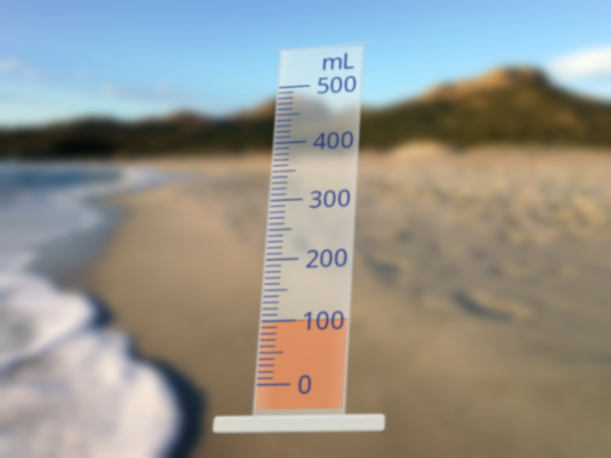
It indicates 100
